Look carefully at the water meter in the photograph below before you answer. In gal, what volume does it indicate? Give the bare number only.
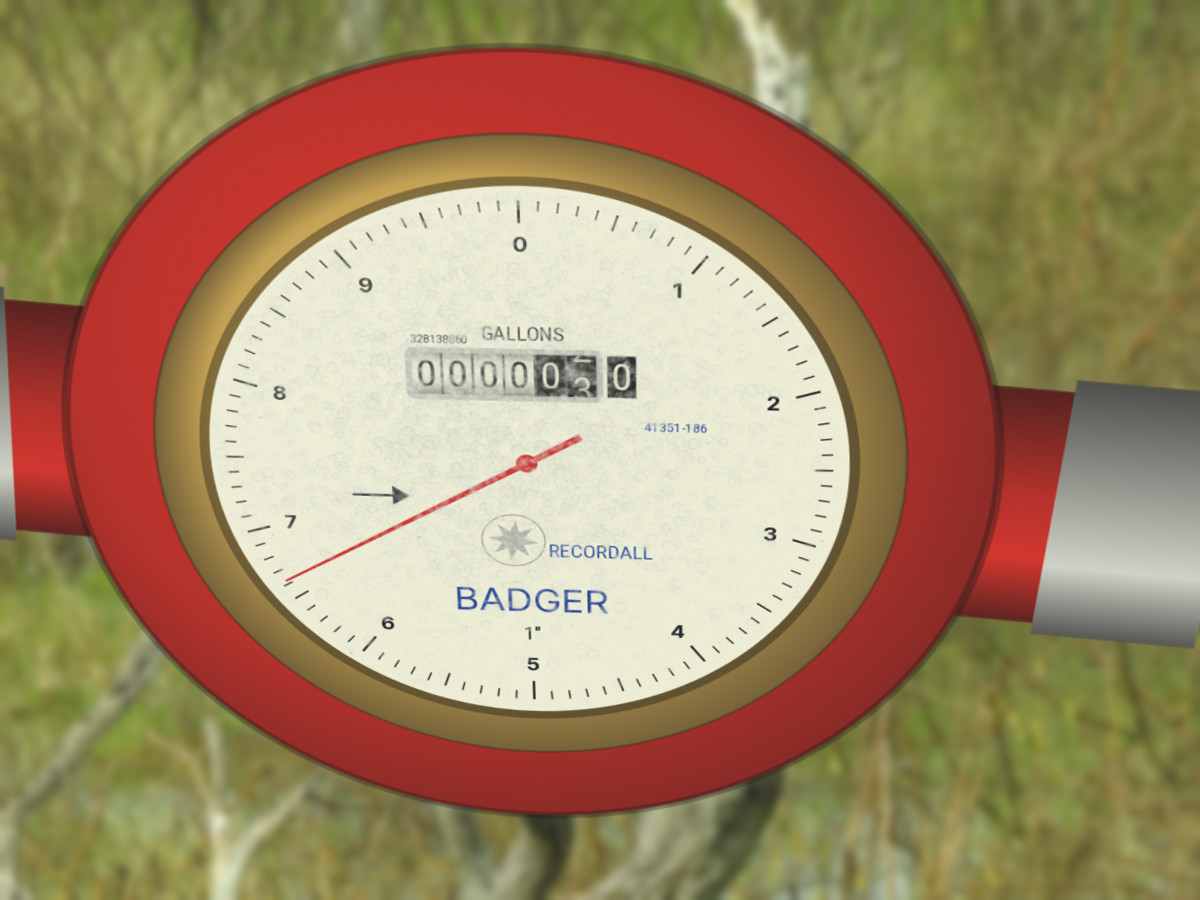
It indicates 26.6
